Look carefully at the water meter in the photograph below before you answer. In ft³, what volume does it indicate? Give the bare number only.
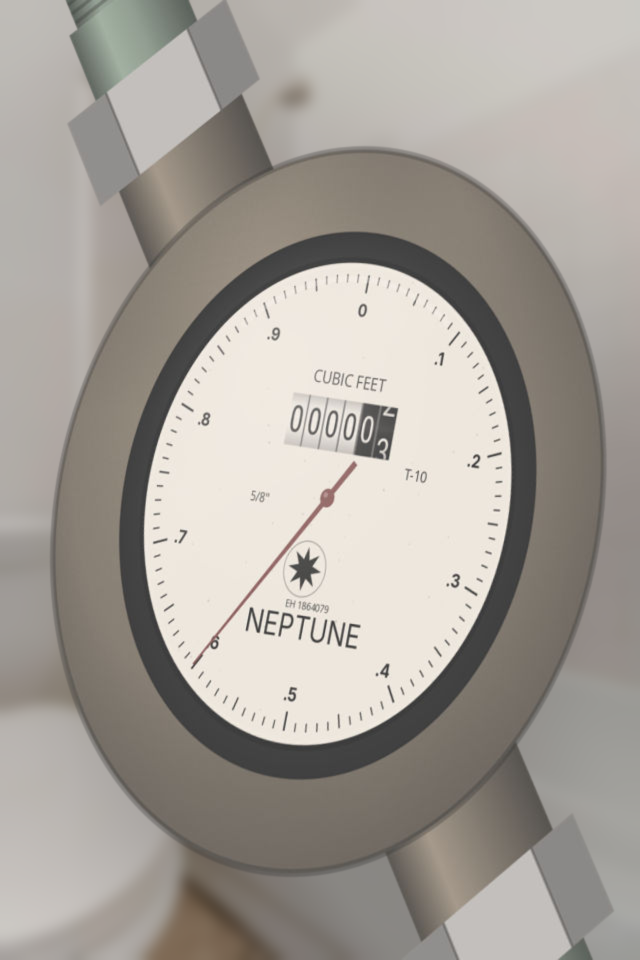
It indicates 2.60
